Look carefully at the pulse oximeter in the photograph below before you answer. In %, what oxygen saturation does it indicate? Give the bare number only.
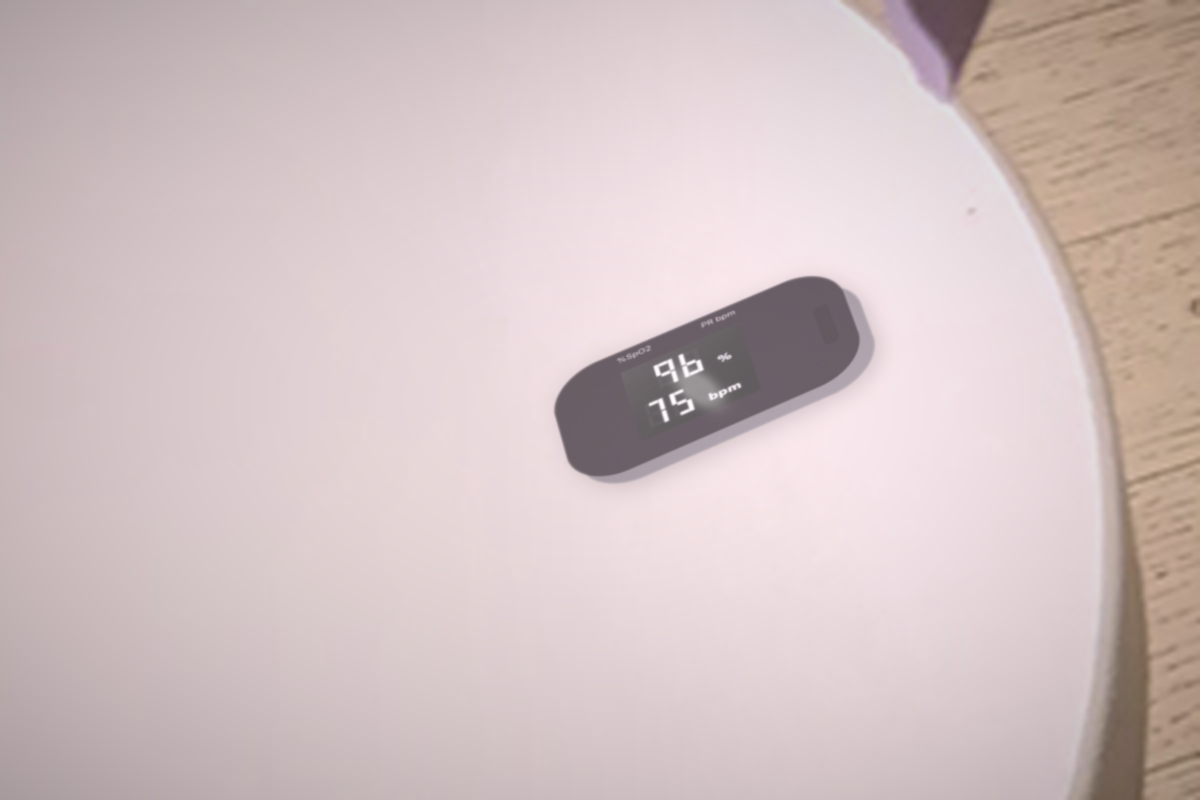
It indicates 96
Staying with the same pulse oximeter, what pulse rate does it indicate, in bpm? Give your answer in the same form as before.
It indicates 75
